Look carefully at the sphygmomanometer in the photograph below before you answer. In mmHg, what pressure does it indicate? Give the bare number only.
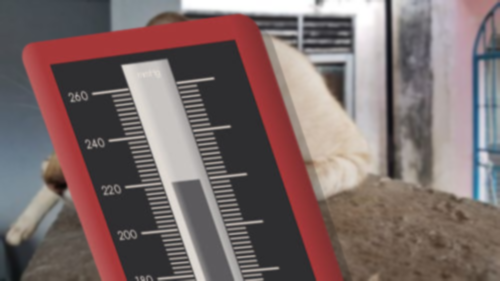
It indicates 220
